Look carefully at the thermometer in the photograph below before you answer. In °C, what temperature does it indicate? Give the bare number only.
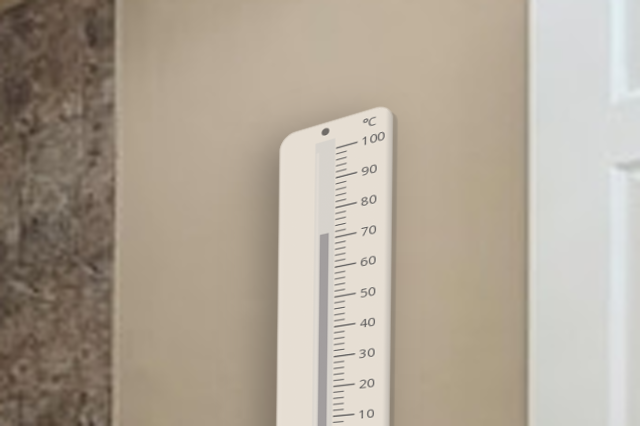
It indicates 72
